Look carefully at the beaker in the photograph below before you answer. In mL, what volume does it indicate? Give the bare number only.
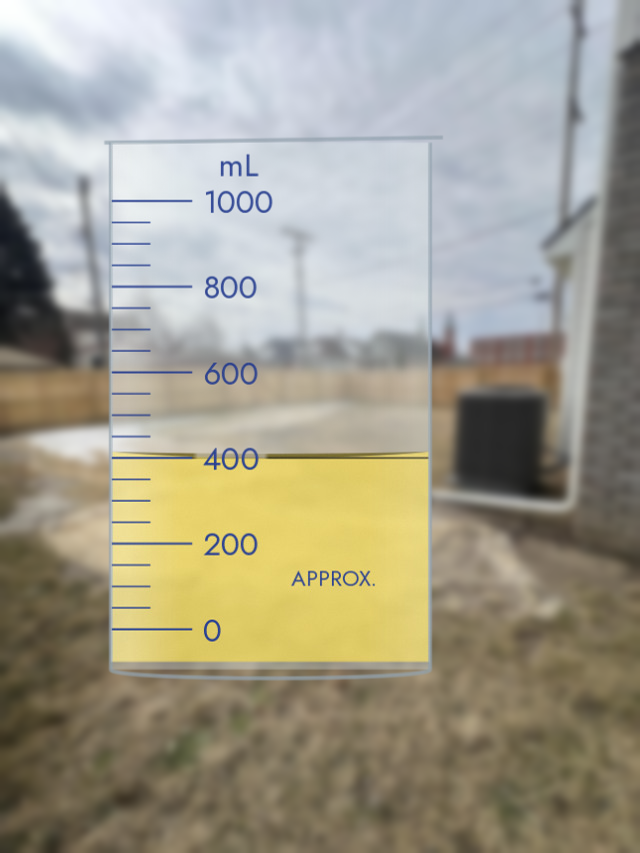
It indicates 400
